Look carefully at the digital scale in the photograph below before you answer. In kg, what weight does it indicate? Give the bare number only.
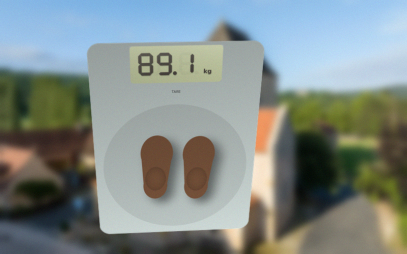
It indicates 89.1
